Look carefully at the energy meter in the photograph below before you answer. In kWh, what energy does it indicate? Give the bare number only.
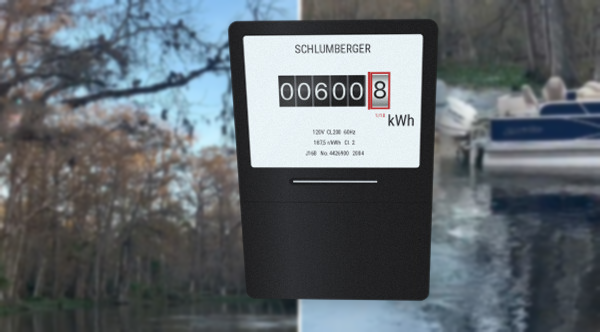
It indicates 600.8
